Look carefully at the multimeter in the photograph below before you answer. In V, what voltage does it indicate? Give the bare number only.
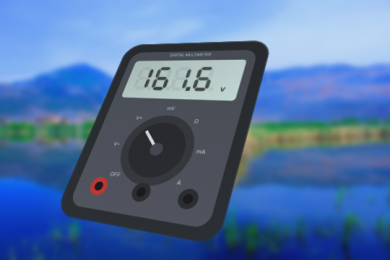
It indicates 161.6
